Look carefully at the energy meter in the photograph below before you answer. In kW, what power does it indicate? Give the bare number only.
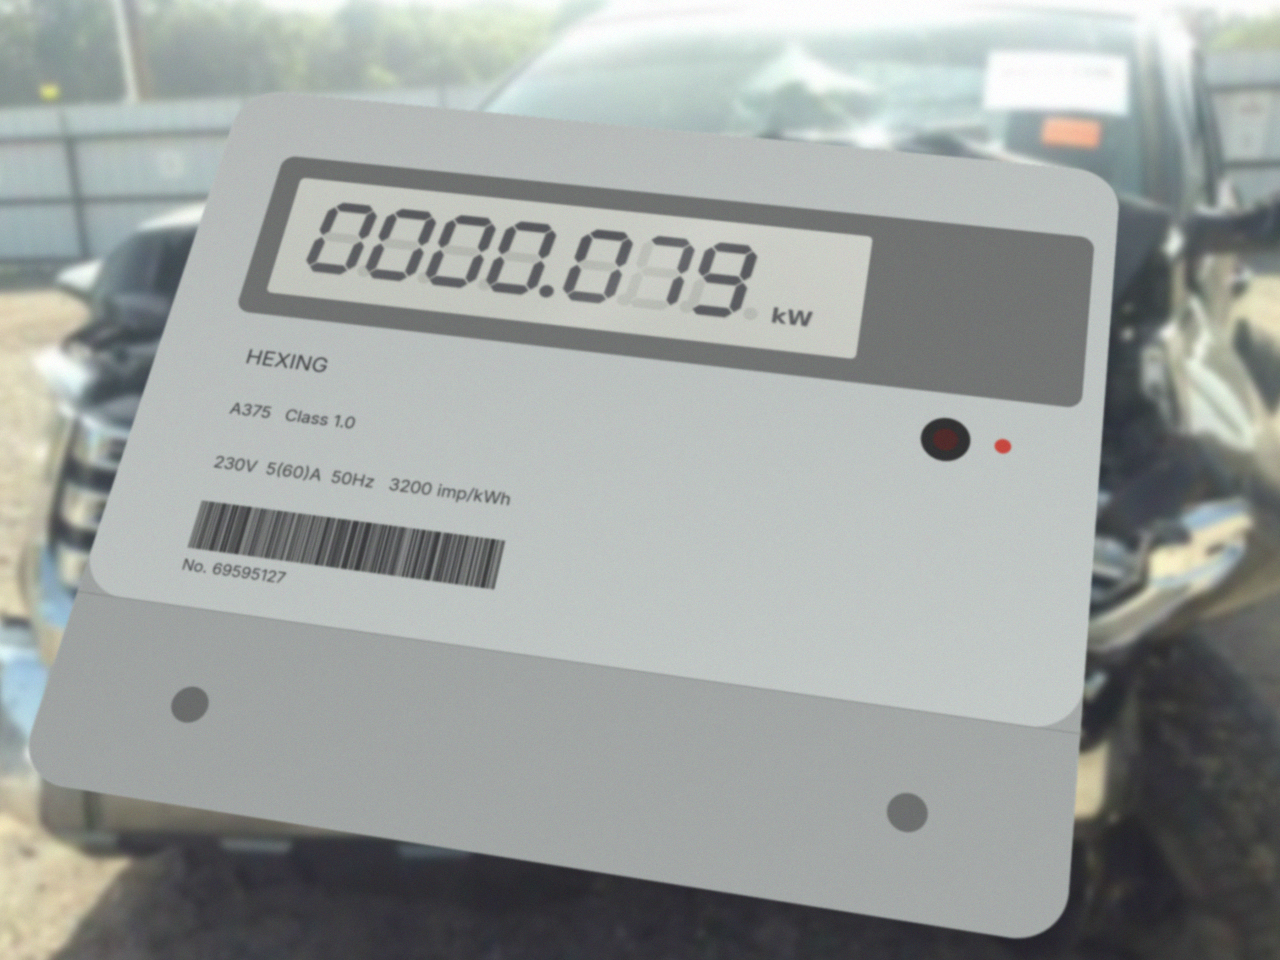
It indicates 0.079
